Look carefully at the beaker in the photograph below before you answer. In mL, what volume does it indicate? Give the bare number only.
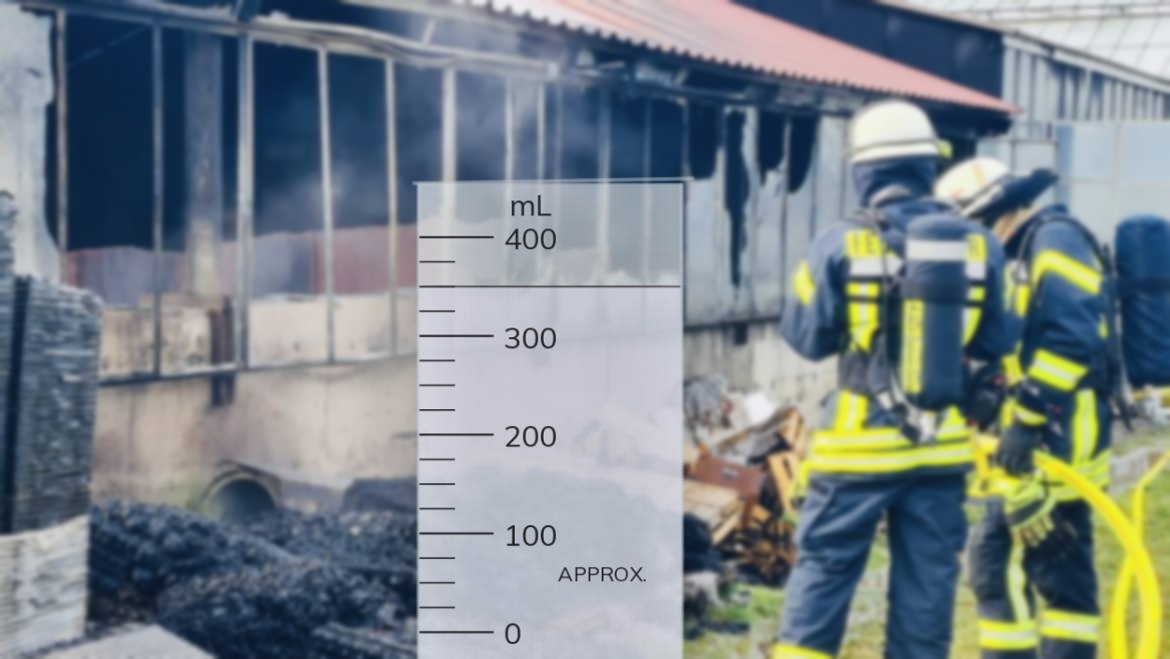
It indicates 350
